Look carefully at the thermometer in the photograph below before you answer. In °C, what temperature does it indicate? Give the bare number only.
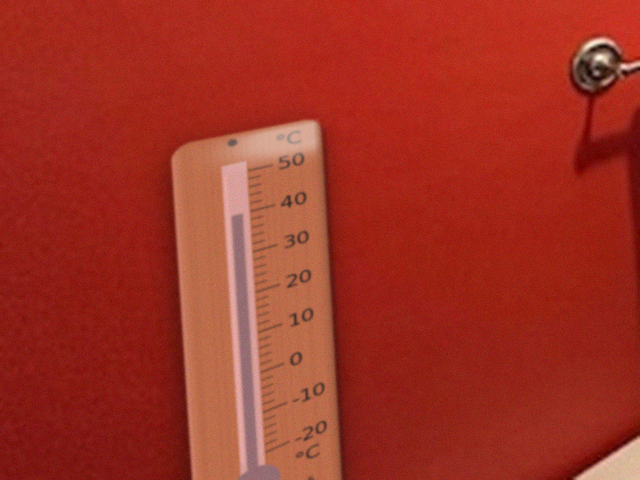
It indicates 40
